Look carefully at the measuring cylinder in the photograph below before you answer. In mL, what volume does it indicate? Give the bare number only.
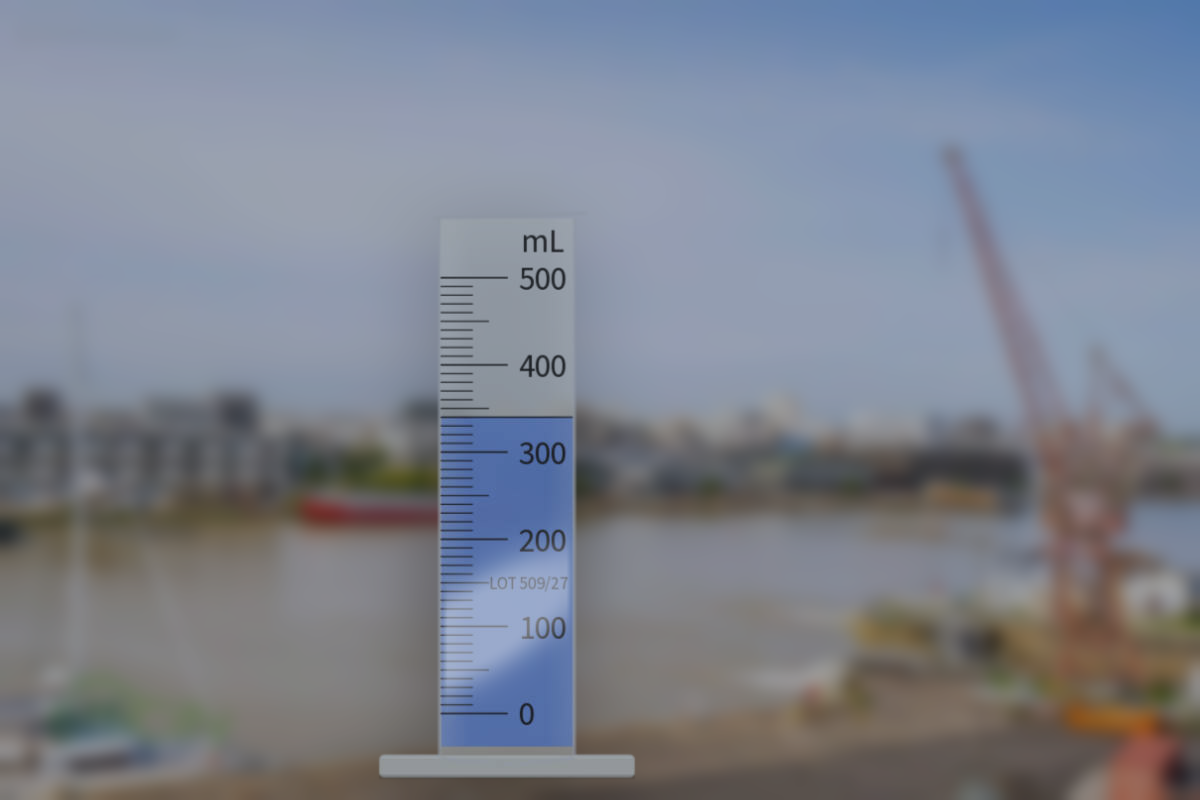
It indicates 340
